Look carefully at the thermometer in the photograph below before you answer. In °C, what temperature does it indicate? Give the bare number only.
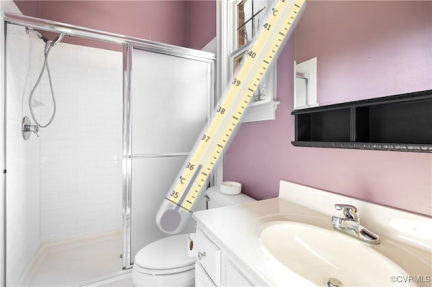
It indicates 36.2
